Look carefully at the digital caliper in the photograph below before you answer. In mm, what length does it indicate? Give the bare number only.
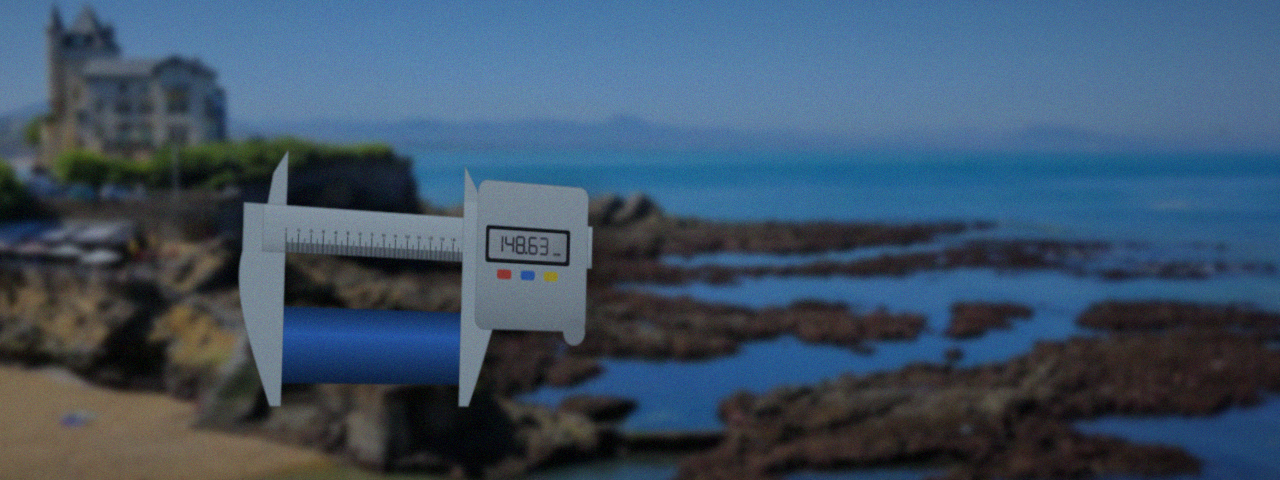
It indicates 148.63
